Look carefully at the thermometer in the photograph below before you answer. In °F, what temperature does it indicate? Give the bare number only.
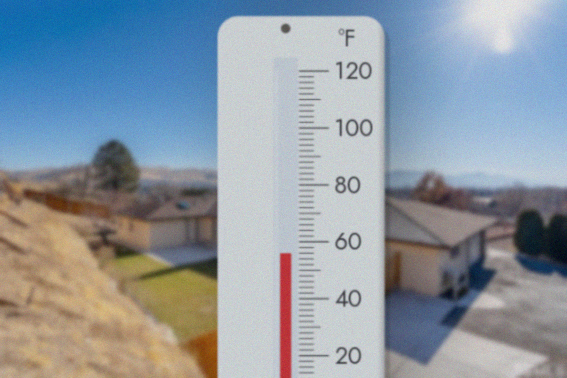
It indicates 56
